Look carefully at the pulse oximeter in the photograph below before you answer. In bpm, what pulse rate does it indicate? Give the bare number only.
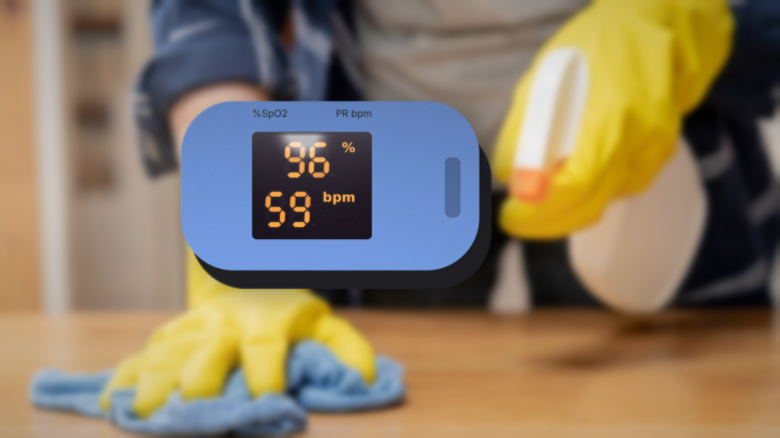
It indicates 59
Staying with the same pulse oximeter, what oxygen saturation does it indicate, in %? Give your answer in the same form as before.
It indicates 96
